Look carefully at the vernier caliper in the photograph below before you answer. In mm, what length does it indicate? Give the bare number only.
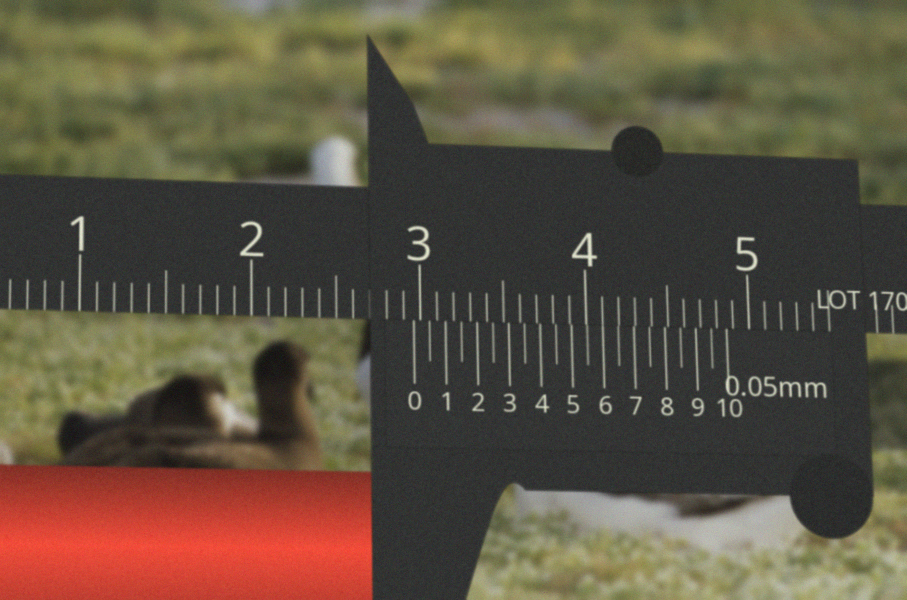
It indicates 29.6
